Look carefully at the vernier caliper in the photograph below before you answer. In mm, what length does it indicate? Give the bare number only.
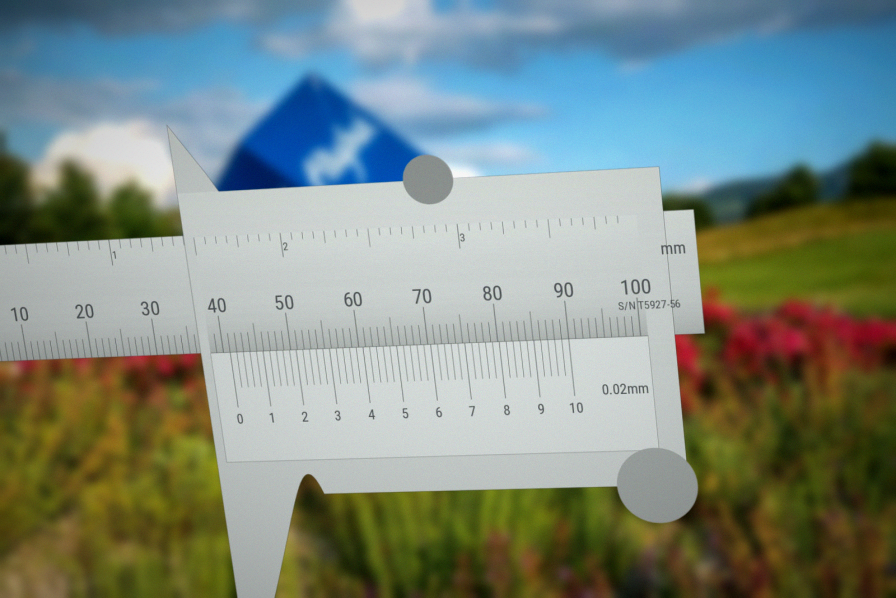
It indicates 41.0
